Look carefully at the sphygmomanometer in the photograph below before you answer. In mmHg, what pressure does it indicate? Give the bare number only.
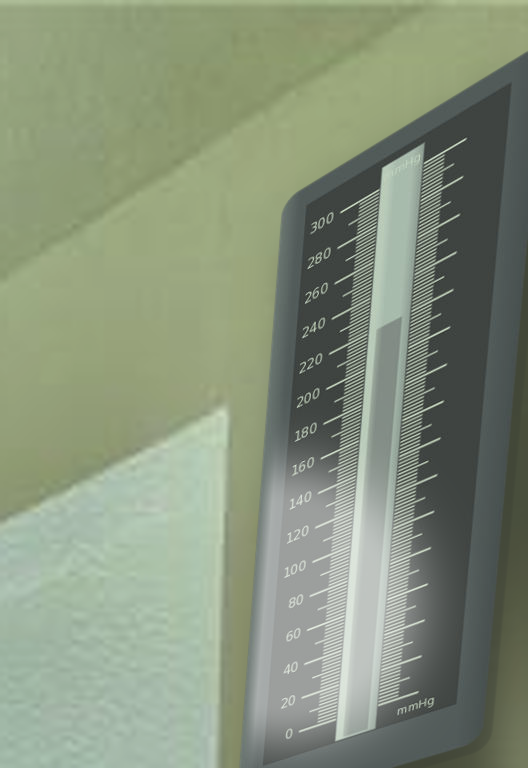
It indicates 220
